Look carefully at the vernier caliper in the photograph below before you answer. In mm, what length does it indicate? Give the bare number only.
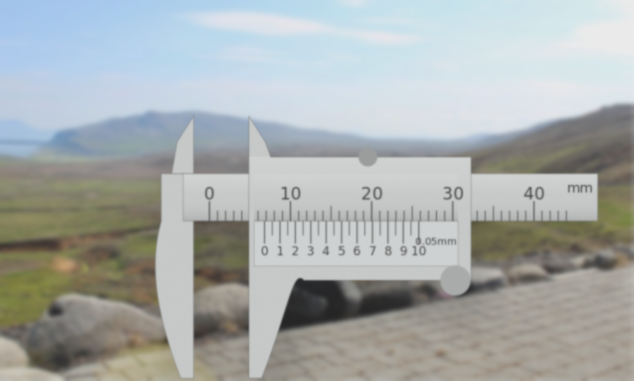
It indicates 6.8
